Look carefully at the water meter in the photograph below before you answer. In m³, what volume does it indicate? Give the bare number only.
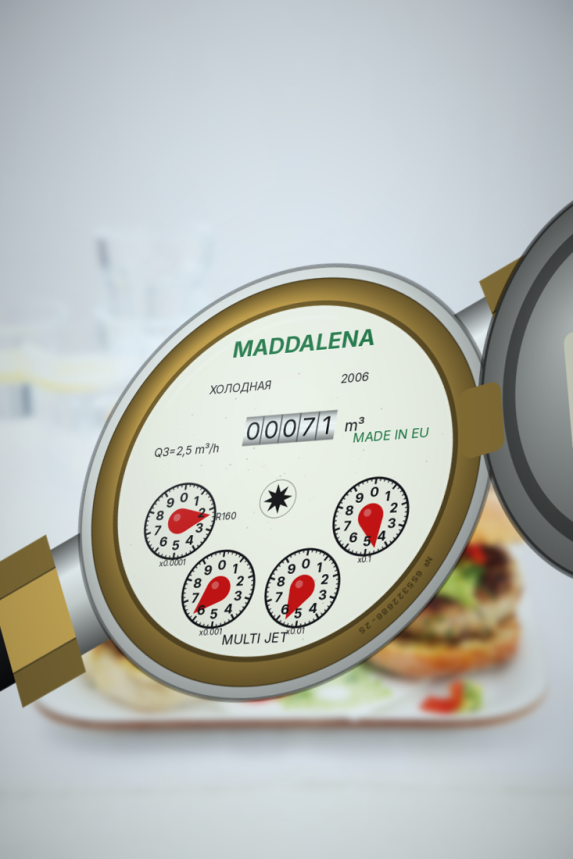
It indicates 71.4562
